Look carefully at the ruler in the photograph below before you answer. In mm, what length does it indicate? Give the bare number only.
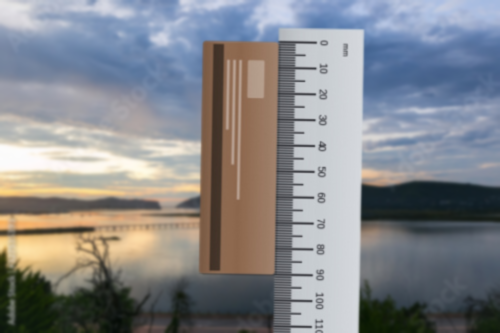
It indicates 90
